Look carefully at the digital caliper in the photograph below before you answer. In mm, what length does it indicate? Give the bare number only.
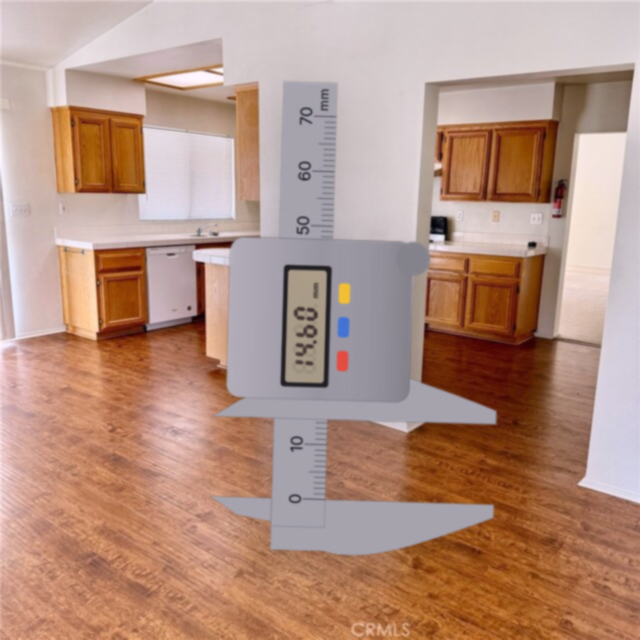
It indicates 14.60
